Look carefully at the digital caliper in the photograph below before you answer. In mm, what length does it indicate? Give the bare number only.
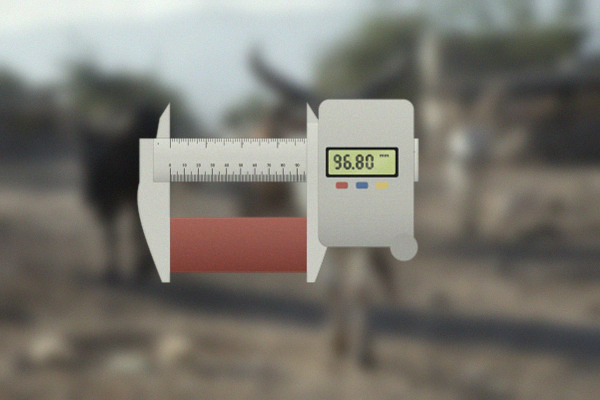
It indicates 96.80
